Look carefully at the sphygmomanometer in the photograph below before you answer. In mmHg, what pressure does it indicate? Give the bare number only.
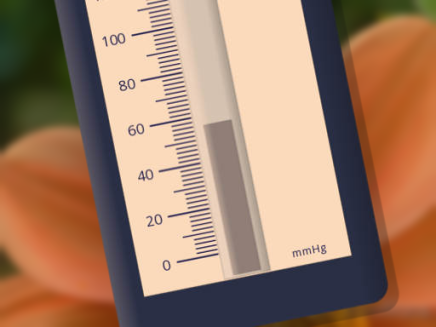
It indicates 56
